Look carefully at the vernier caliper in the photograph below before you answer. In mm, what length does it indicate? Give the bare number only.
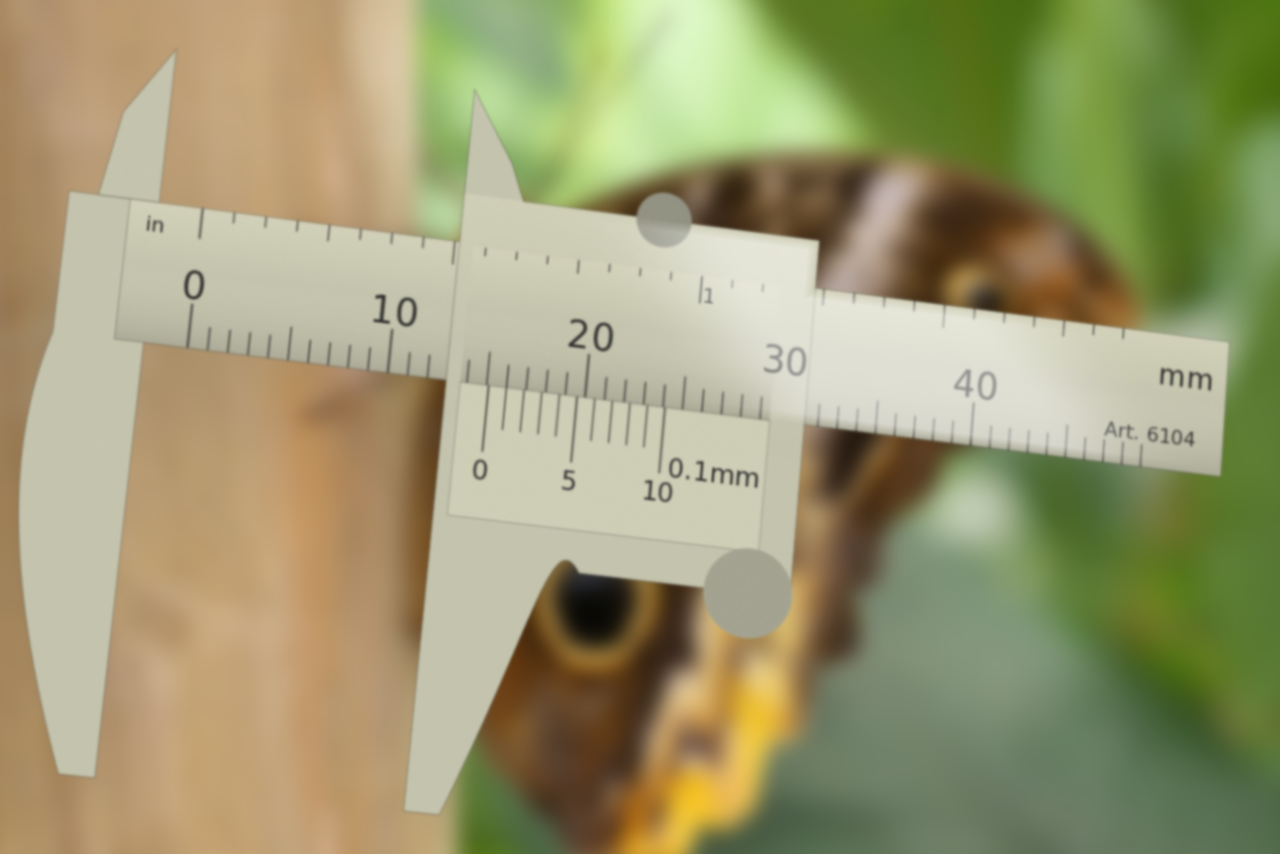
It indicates 15.1
